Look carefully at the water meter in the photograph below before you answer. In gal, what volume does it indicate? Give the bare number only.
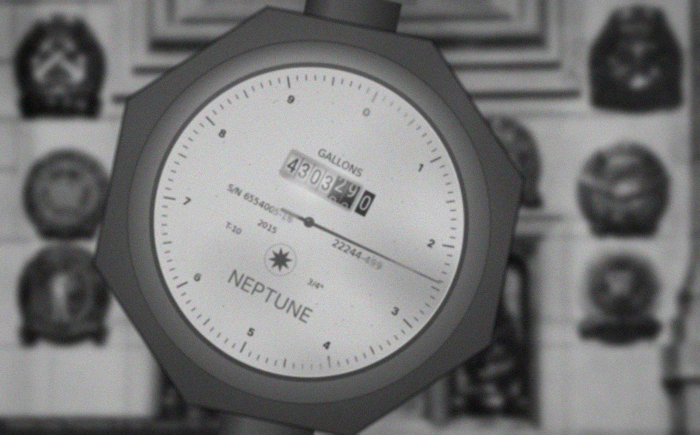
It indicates 4303292.4
